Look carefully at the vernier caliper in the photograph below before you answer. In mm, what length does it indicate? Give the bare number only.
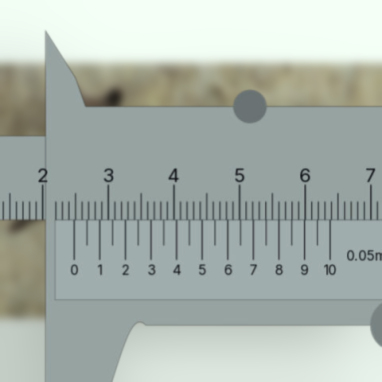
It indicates 24.8
